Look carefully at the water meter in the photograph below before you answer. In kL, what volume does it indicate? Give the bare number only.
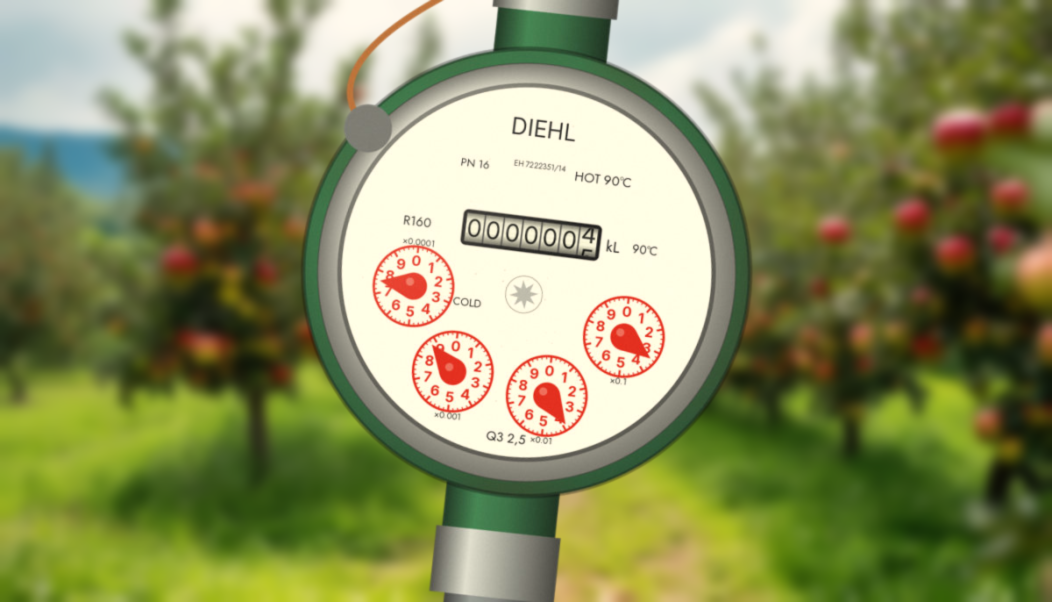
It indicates 4.3387
